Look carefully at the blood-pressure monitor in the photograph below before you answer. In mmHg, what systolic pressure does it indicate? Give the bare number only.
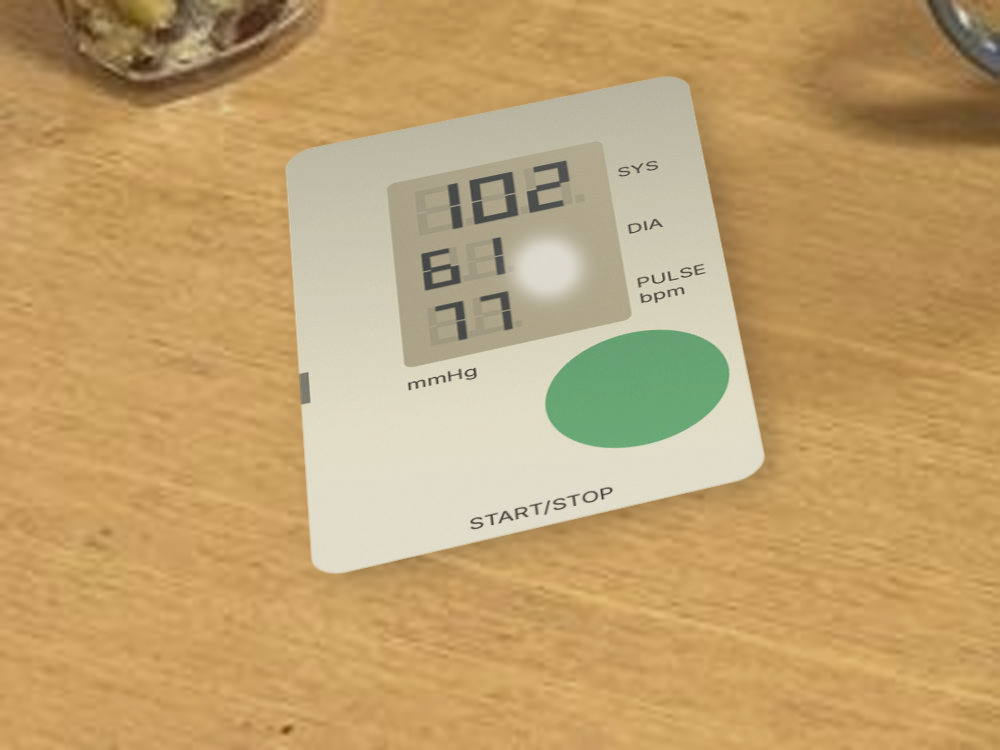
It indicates 102
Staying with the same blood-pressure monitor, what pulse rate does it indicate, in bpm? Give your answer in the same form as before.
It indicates 77
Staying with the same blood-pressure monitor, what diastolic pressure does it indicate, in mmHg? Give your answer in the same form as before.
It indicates 61
